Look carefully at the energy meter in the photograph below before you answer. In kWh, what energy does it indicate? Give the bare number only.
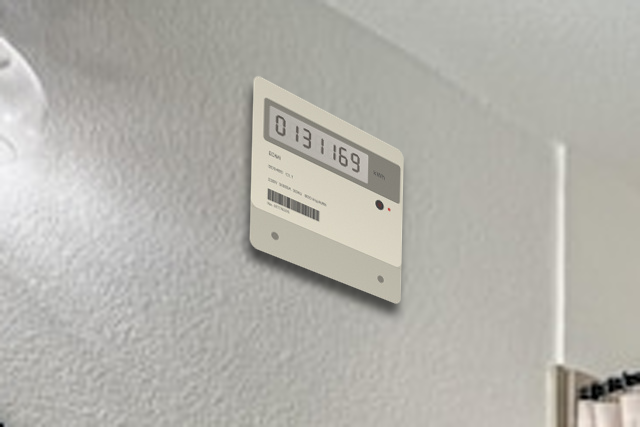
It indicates 131169
